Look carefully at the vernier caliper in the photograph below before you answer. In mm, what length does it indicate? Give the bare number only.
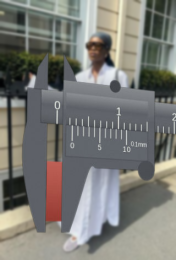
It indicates 2.4
